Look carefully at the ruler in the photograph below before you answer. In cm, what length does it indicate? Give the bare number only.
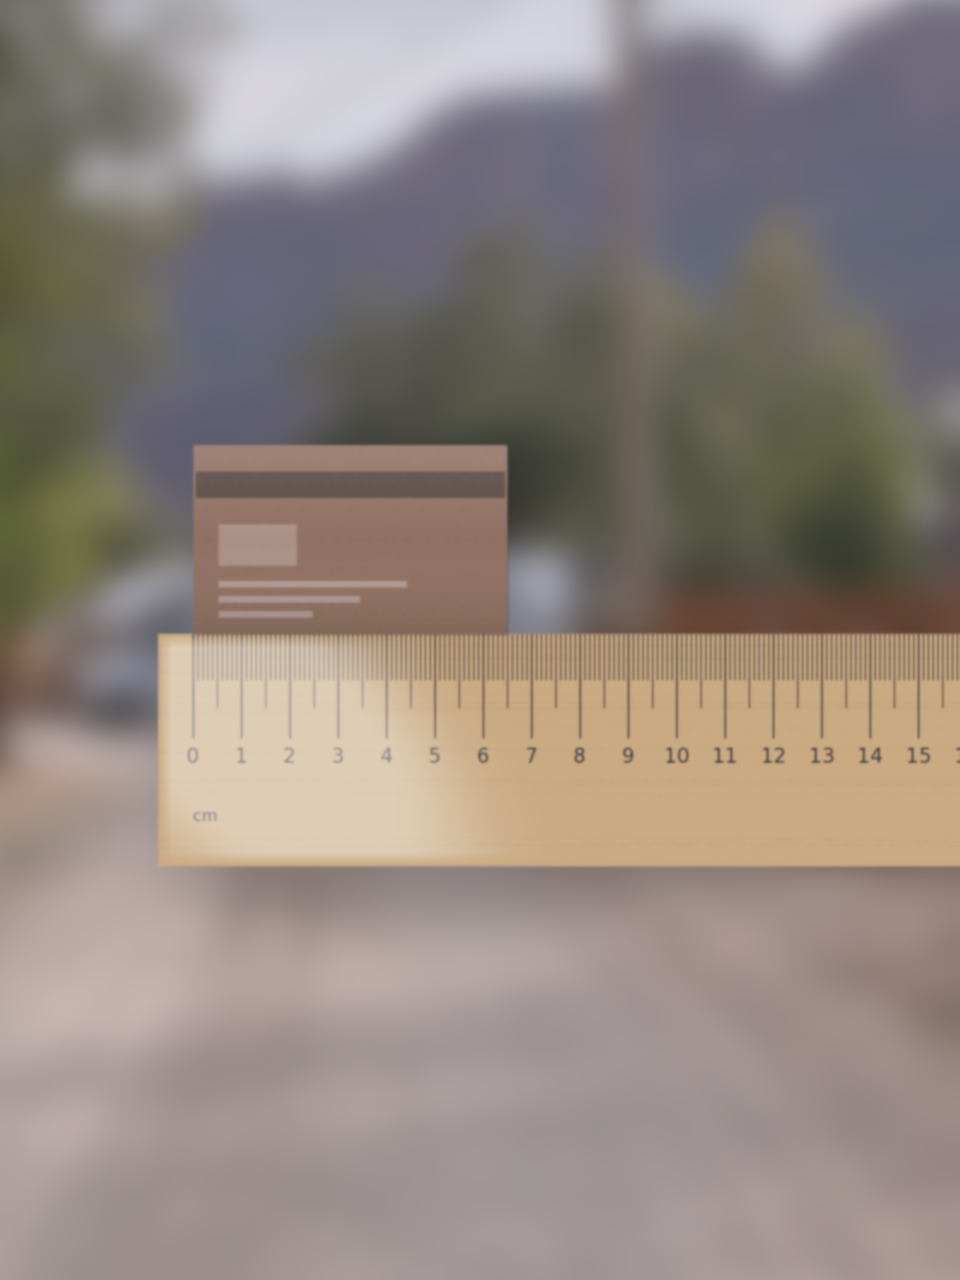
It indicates 6.5
